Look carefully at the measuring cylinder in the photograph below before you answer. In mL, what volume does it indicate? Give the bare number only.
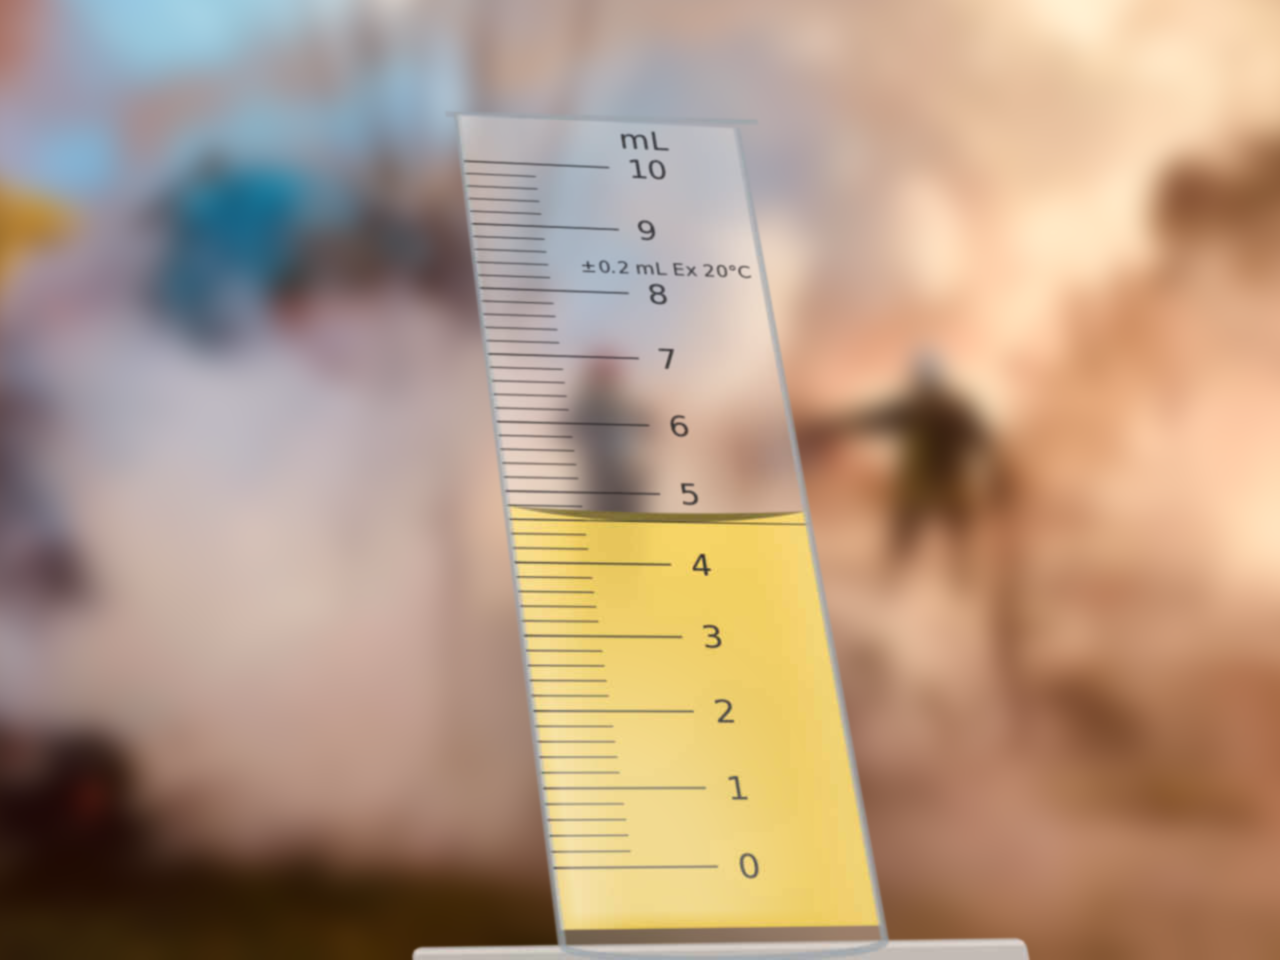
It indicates 4.6
